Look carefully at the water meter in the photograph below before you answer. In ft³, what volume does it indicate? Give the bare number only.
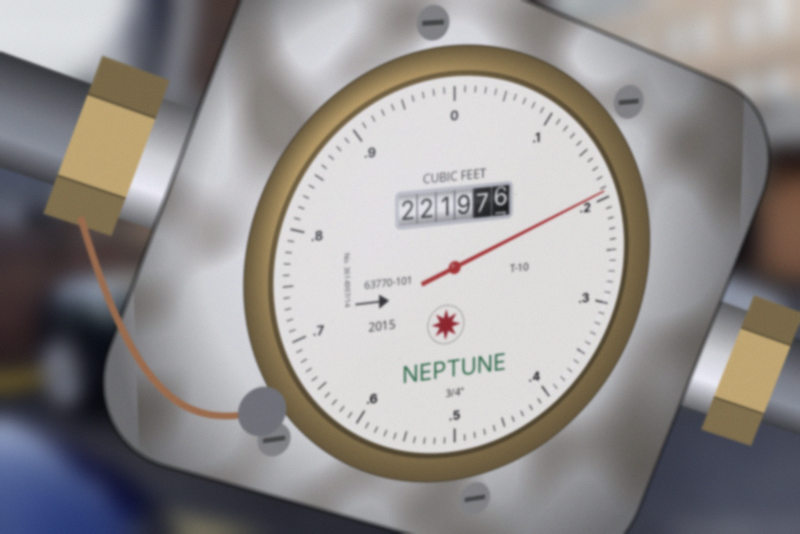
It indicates 221976.19
